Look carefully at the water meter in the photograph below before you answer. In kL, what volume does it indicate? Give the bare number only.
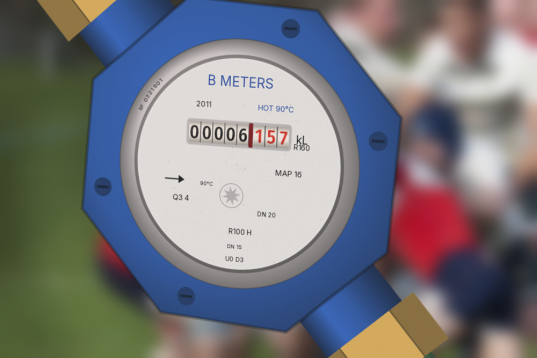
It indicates 6.157
